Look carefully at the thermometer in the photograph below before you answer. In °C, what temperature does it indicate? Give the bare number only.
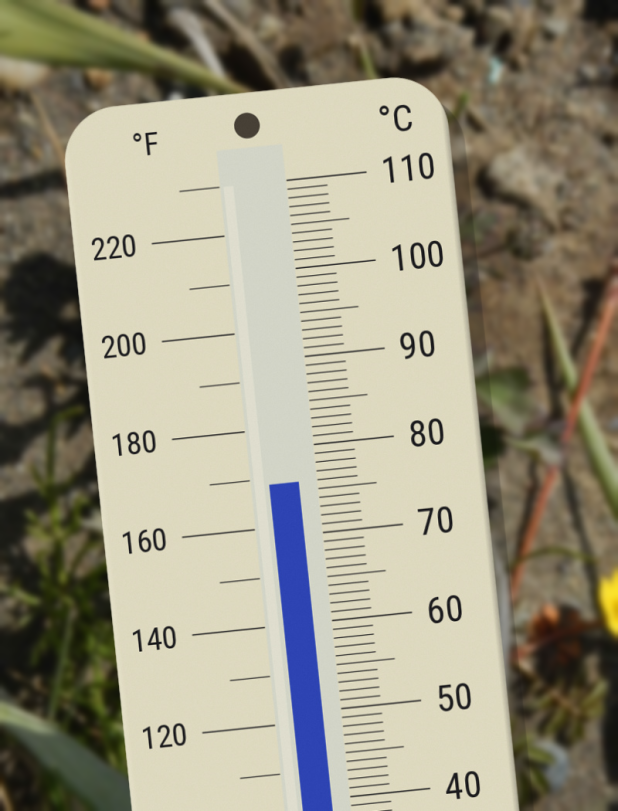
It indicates 76
